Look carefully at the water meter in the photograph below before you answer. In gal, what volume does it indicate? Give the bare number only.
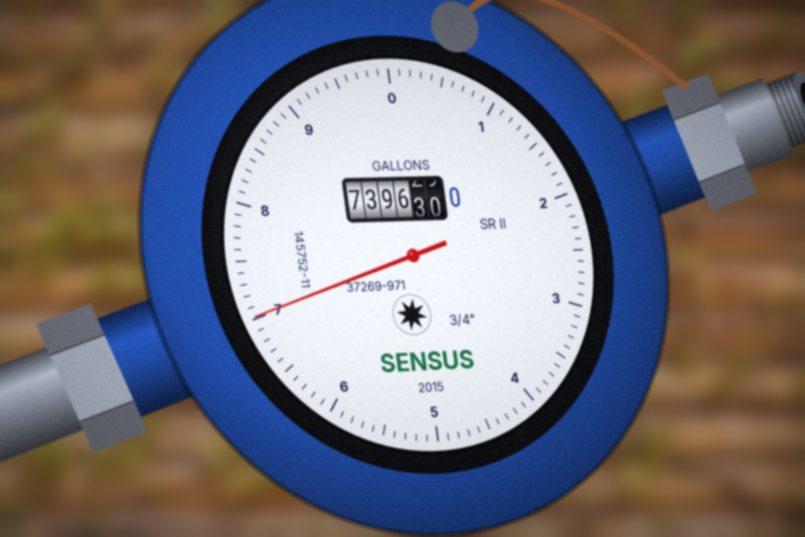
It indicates 7396297.0
